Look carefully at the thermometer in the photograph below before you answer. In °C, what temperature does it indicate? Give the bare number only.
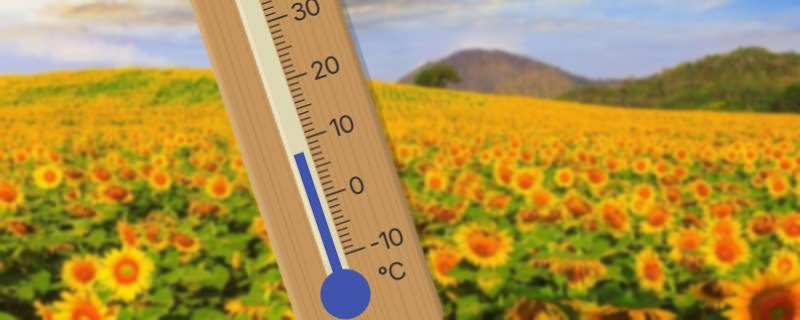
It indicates 8
